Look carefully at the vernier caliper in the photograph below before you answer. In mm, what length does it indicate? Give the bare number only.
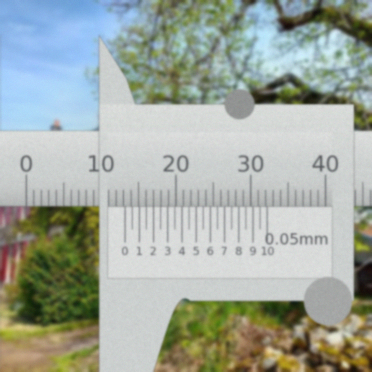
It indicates 13.2
